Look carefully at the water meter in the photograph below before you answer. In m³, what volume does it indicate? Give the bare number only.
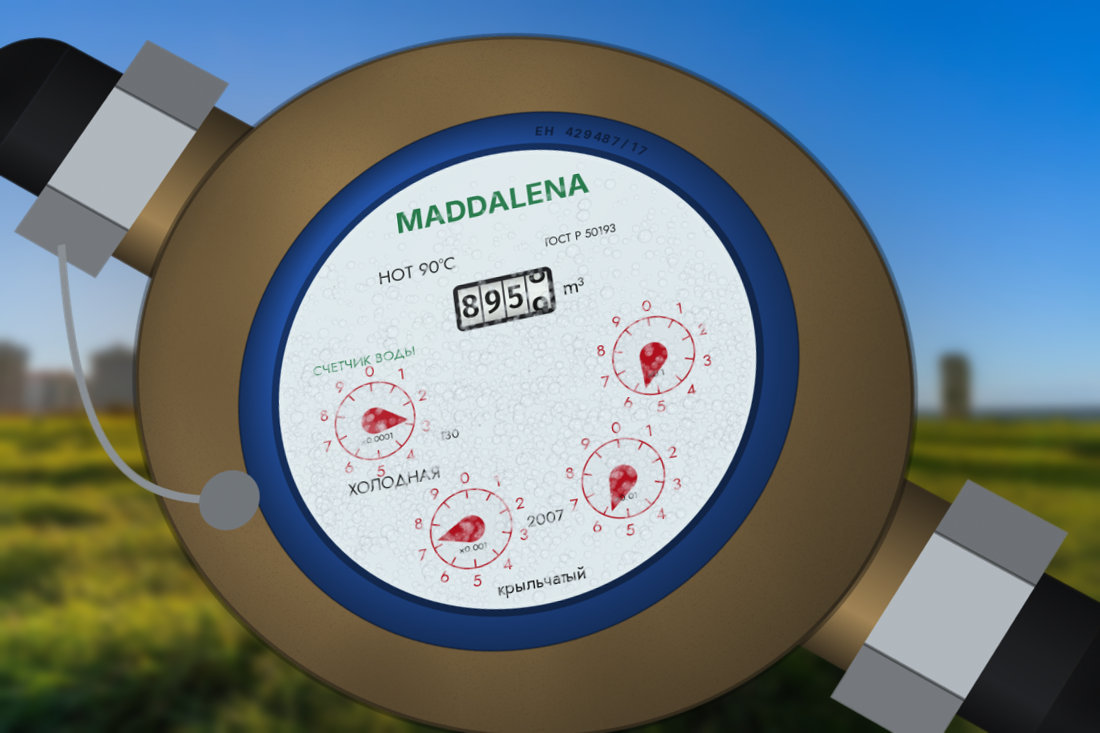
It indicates 8958.5572
